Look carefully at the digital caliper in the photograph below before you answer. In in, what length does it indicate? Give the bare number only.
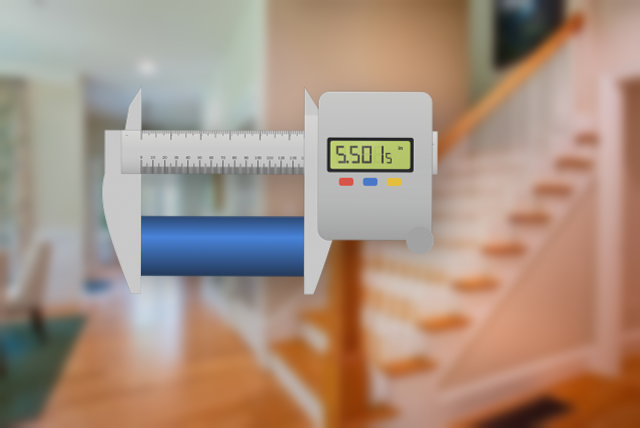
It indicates 5.5015
